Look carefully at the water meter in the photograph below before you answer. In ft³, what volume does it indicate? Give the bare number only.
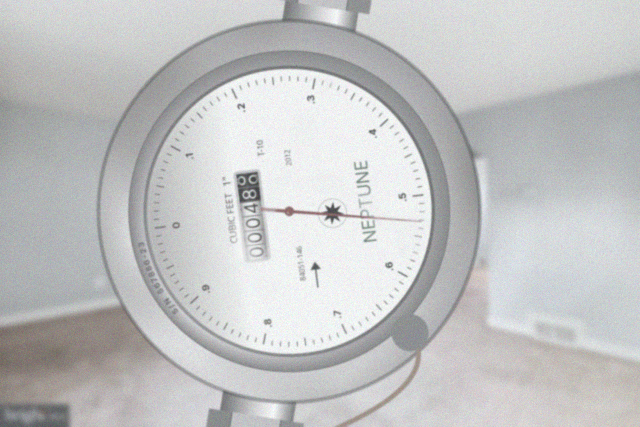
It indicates 488.53
